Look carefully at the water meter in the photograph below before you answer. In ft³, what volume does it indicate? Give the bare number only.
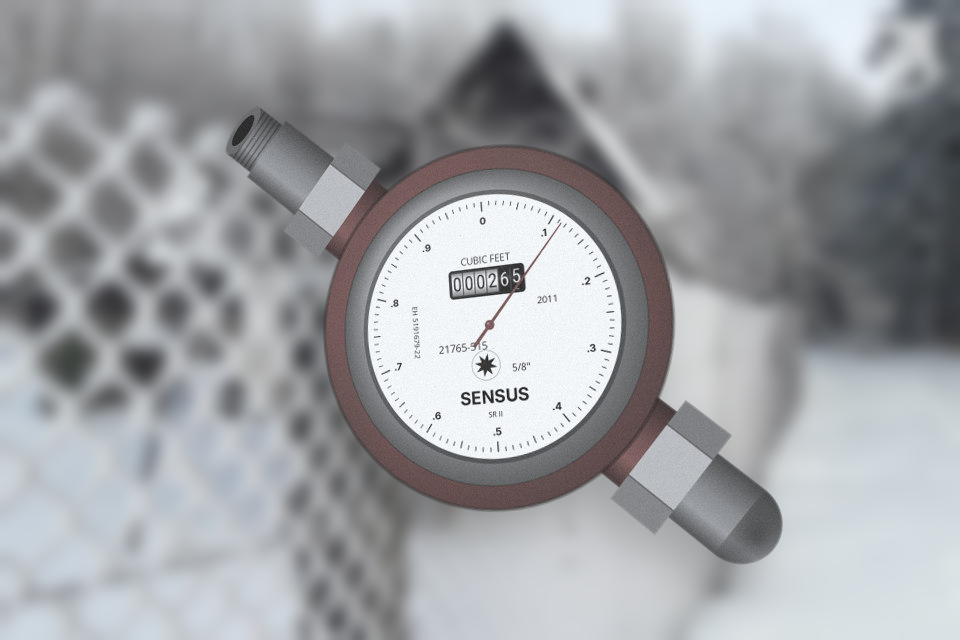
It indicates 265.11
